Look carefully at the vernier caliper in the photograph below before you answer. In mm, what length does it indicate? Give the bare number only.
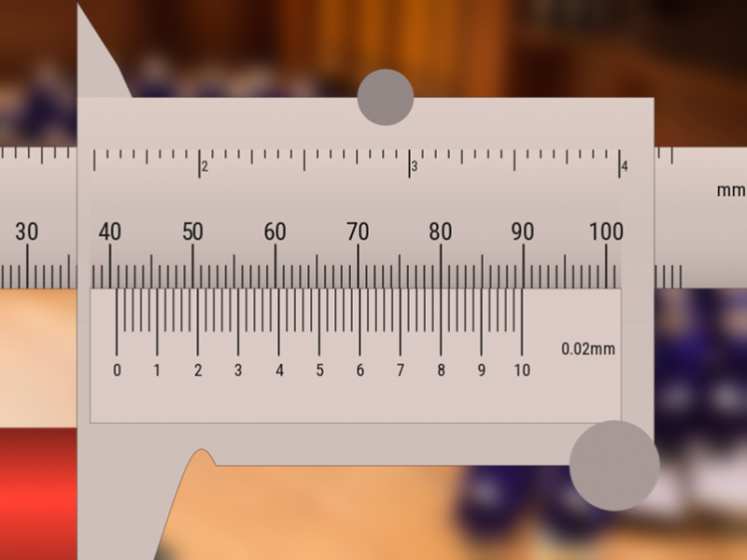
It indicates 40.8
